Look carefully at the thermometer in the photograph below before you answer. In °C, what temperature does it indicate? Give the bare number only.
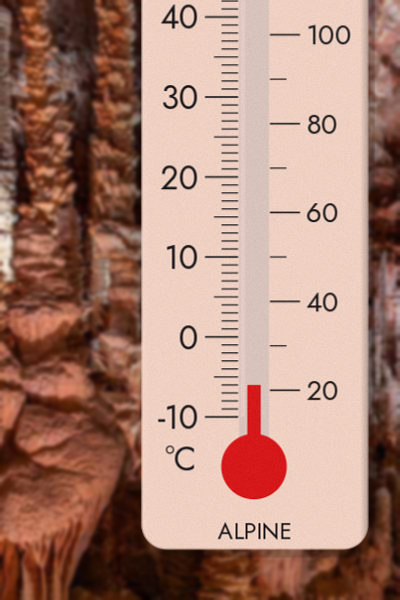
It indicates -6
